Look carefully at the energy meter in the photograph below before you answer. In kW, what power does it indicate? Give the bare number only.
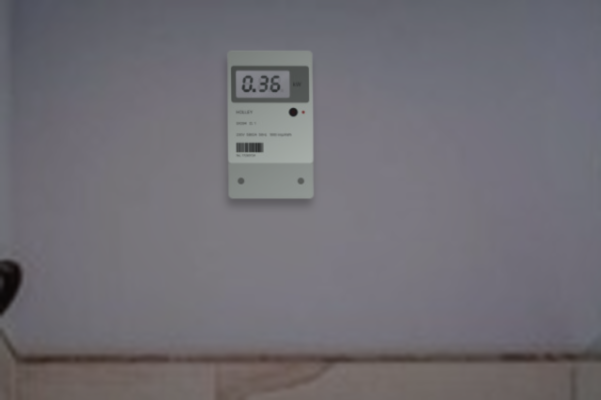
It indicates 0.36
